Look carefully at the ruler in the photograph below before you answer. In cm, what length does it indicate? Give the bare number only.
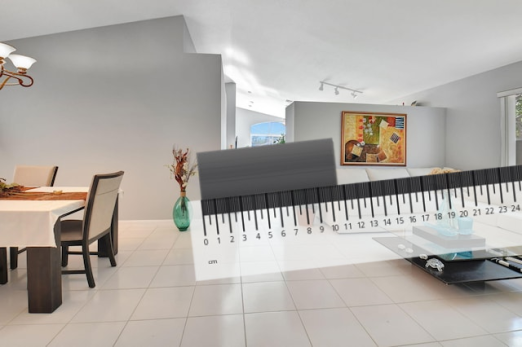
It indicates 10.5
